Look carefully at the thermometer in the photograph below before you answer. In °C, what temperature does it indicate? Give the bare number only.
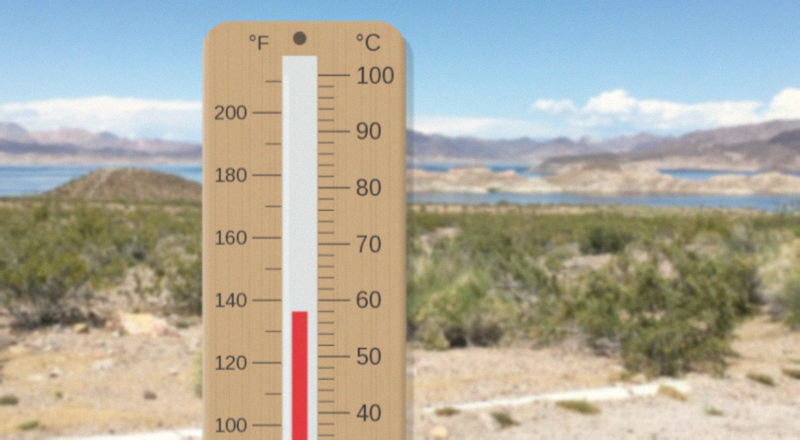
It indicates 58
